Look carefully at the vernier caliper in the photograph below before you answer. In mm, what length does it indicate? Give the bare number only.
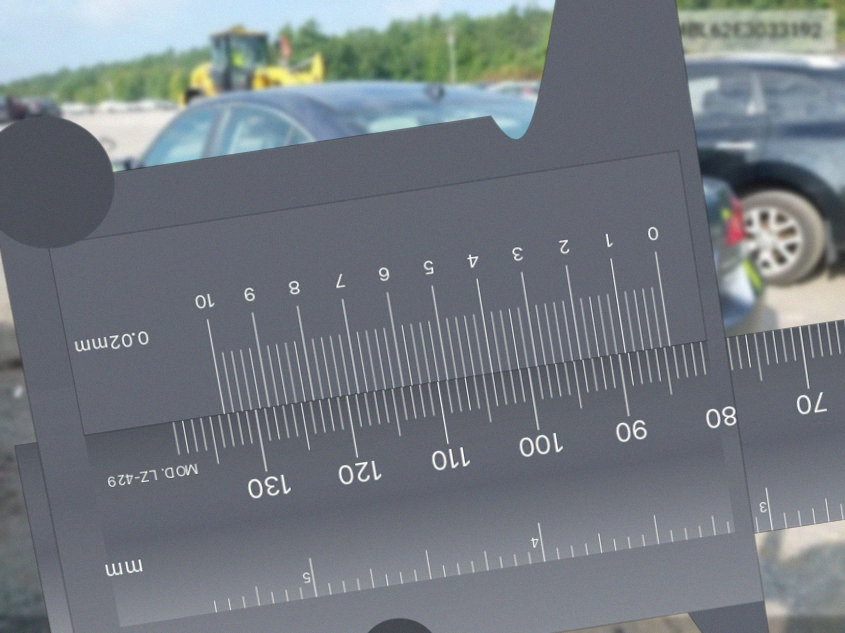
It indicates 84.4
